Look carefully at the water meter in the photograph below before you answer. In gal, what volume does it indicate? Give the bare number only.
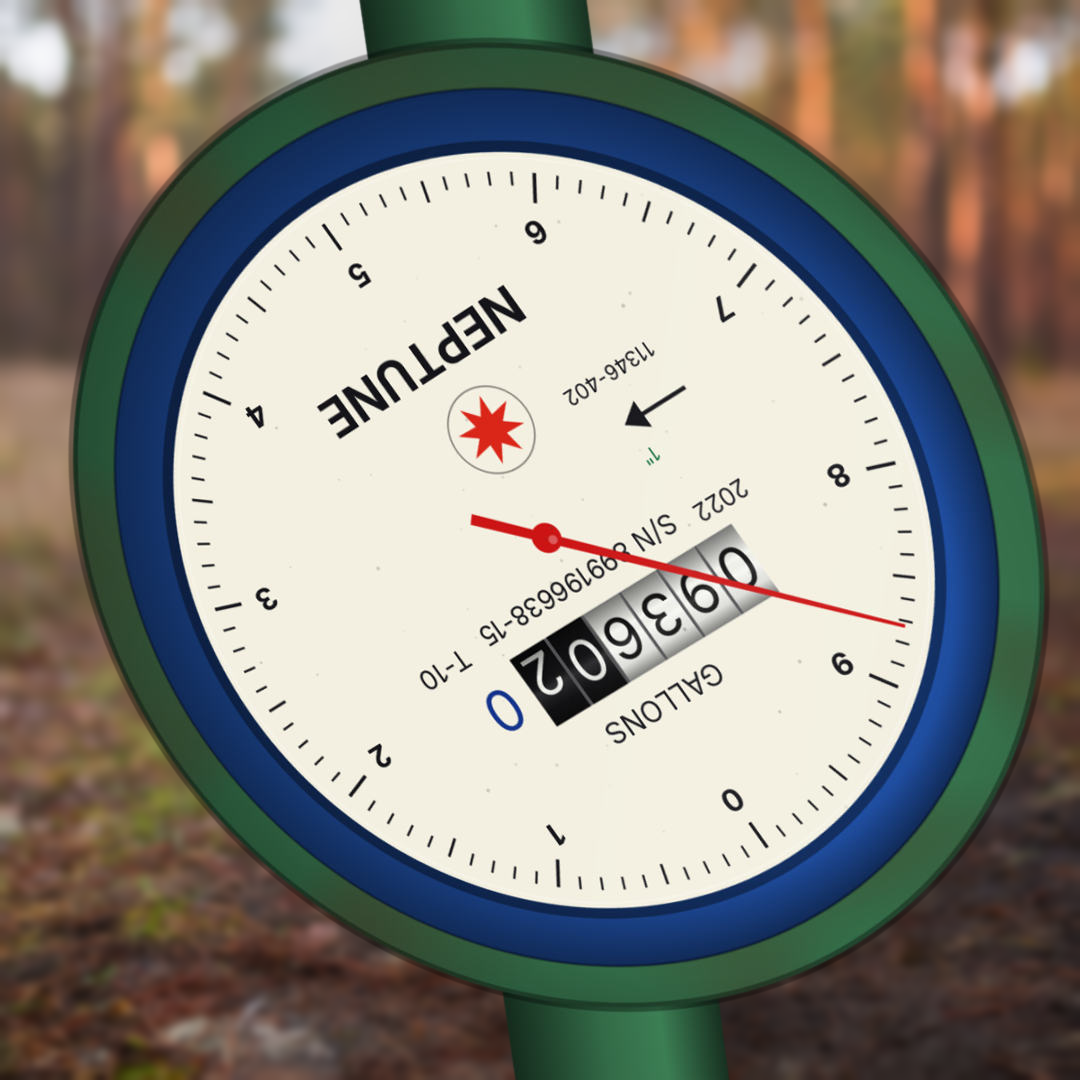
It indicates 936018.7
